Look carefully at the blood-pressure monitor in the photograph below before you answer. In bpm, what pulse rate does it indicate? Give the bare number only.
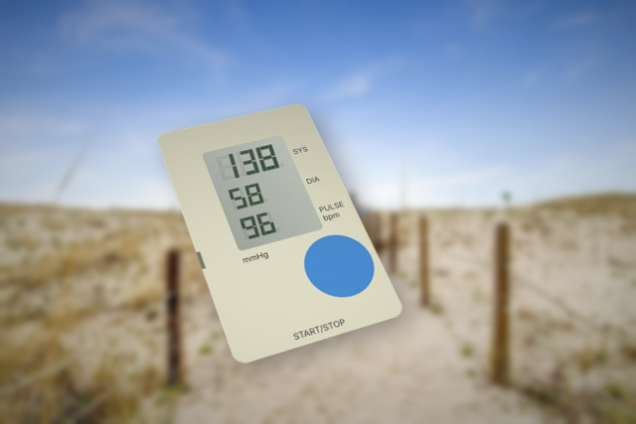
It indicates 96
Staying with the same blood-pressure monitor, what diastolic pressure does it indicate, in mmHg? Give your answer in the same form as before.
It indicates 58
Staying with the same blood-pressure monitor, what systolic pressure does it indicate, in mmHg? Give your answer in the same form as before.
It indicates 138
